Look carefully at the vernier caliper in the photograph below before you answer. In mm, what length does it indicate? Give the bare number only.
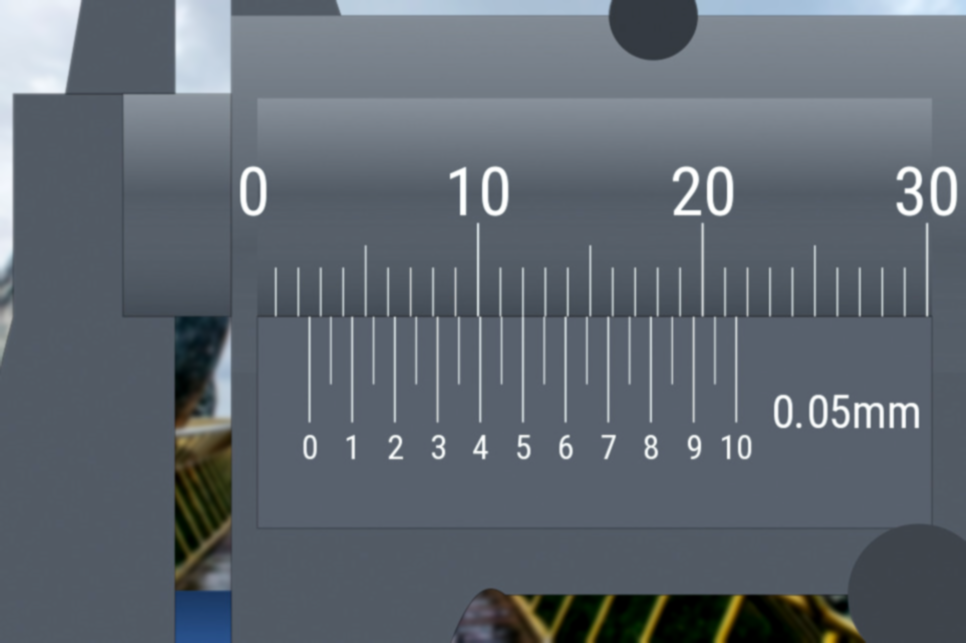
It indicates 2.5
